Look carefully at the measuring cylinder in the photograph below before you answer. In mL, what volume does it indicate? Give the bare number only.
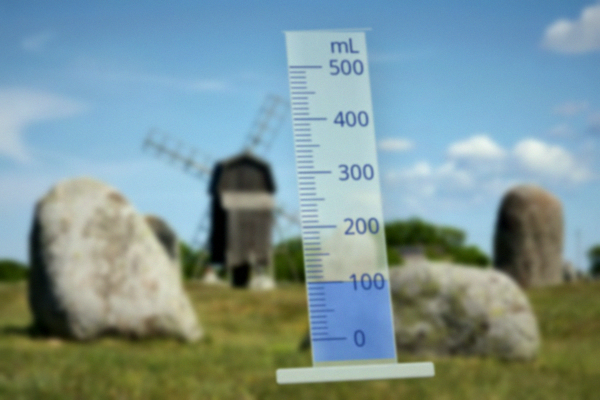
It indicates 100
